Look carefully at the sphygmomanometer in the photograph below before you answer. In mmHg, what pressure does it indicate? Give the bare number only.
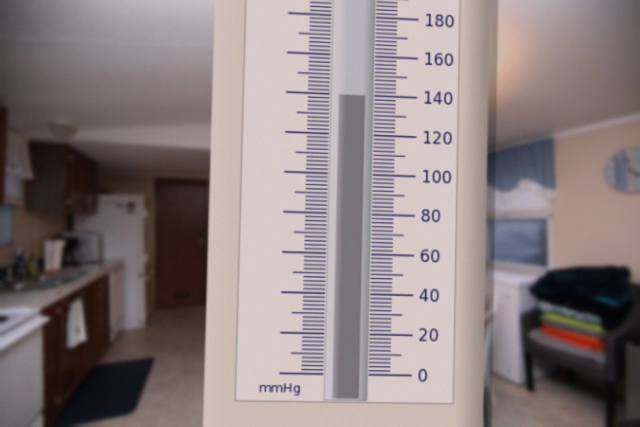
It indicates 140
